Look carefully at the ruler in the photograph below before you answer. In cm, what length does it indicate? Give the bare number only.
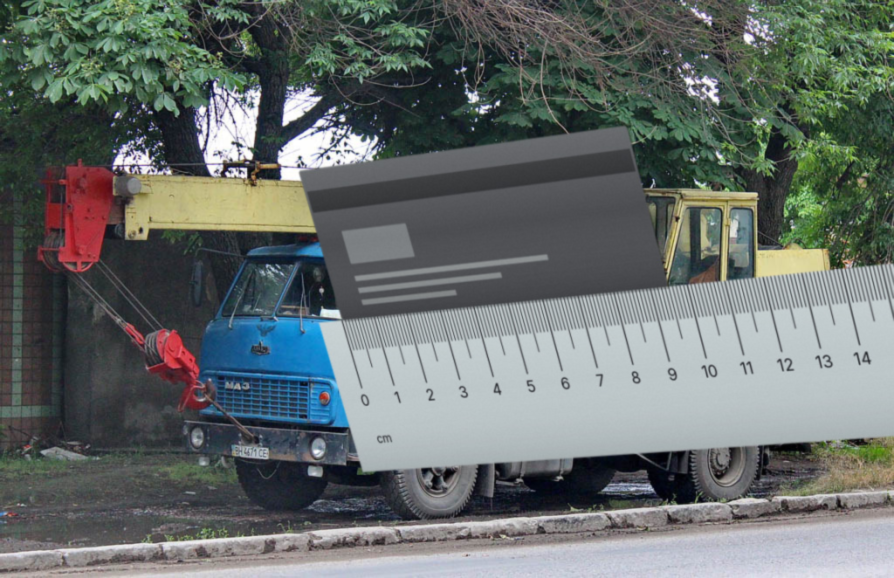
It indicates 9.5
